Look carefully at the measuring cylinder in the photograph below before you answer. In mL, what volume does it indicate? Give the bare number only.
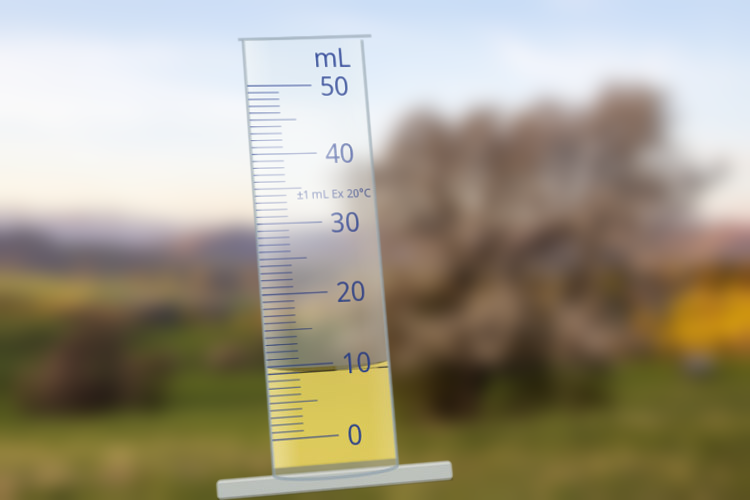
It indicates 9
